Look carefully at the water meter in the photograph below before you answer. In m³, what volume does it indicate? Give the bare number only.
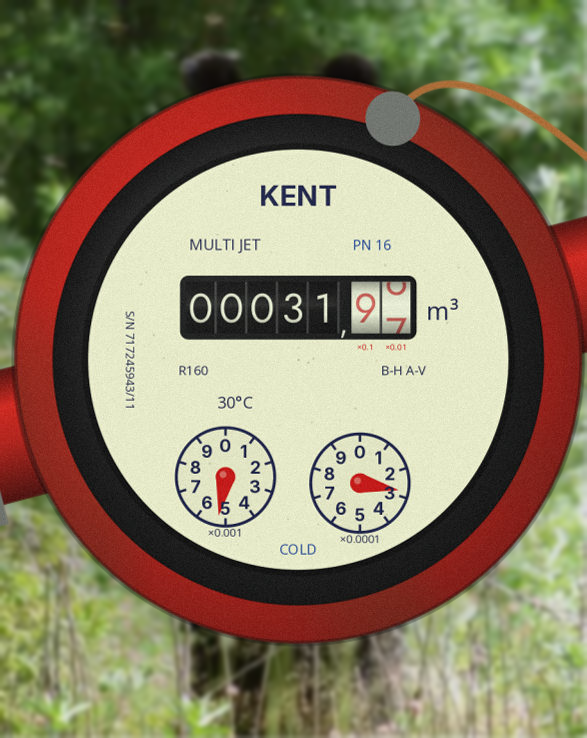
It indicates 31.9652
